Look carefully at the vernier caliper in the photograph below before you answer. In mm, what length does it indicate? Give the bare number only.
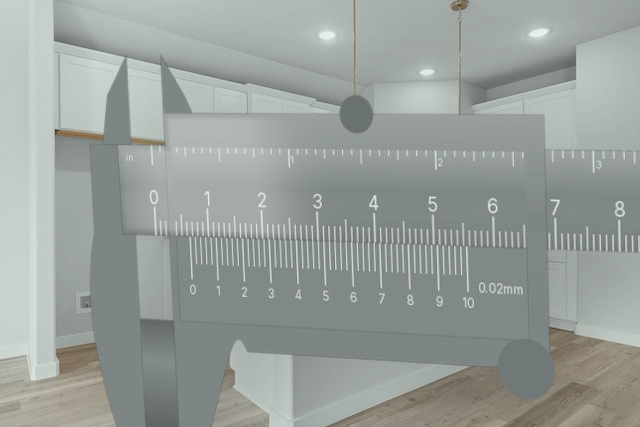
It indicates 6.5
